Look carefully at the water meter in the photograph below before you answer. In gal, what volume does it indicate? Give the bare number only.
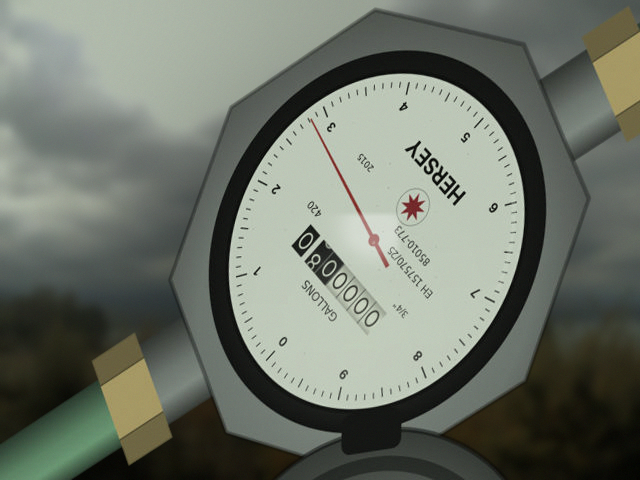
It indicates 82.8
